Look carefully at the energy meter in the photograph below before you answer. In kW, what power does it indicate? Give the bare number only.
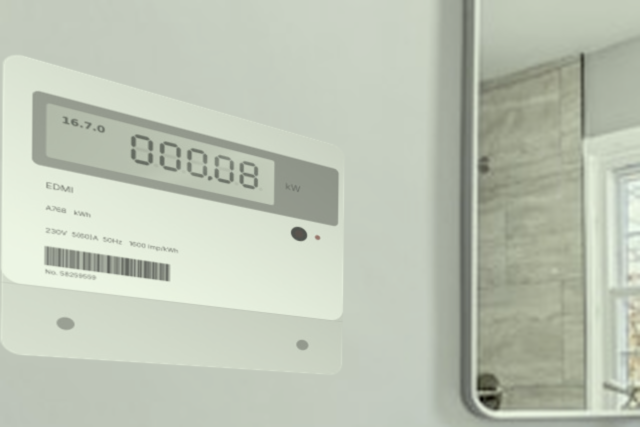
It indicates 0.08
